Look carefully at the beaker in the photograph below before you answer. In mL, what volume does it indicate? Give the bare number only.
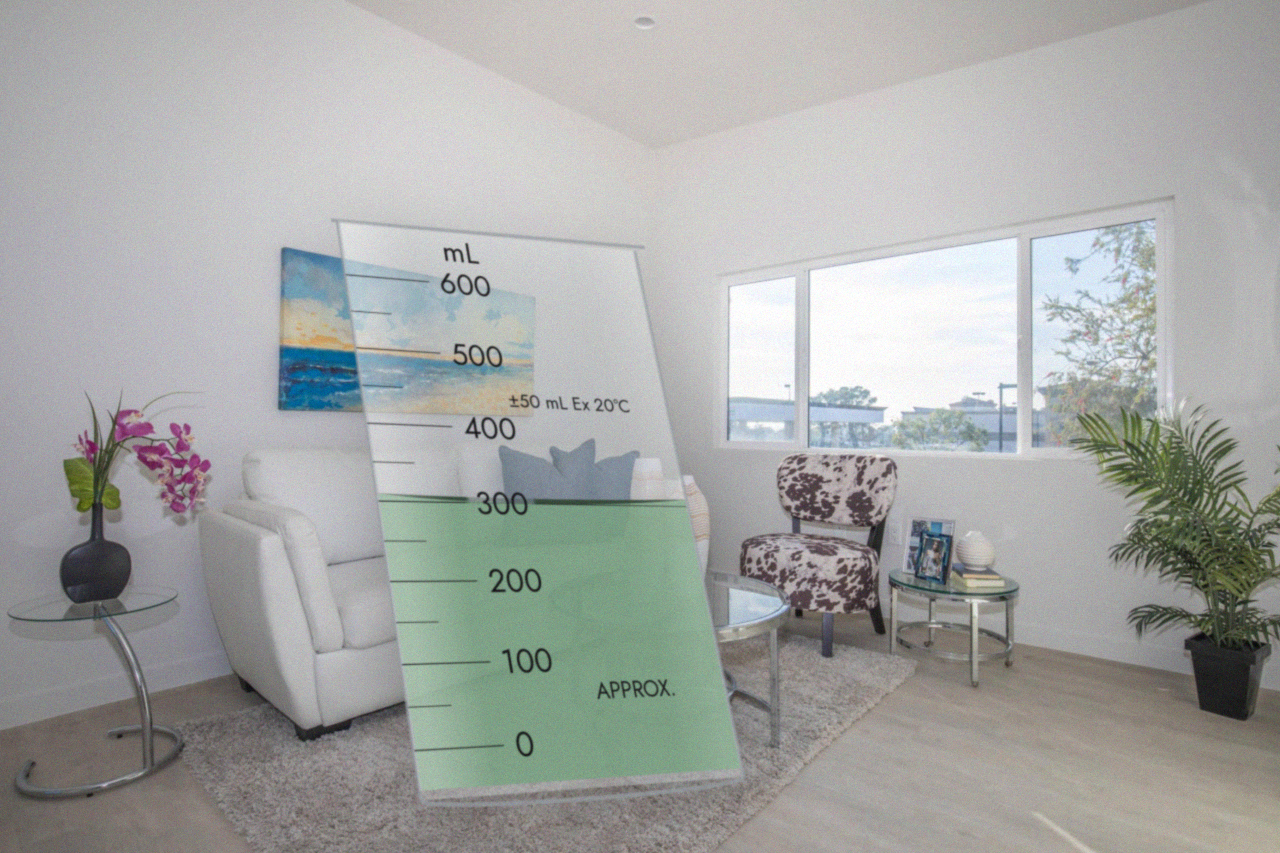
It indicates 300
